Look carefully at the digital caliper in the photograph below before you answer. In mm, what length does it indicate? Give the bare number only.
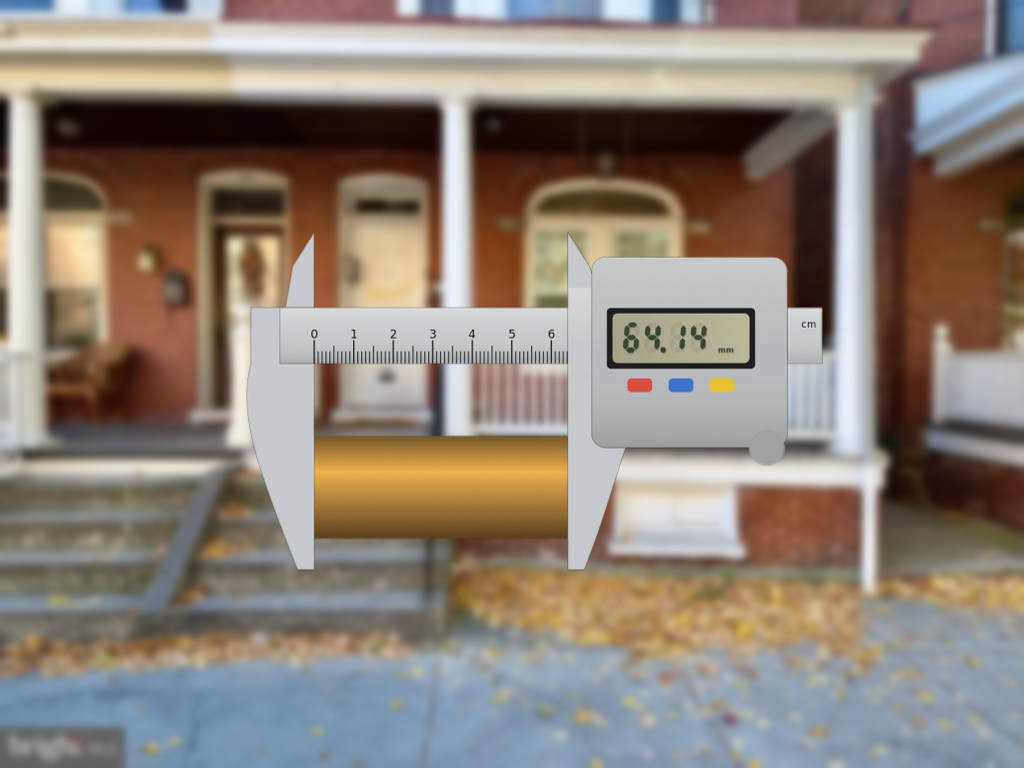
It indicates 64.14
